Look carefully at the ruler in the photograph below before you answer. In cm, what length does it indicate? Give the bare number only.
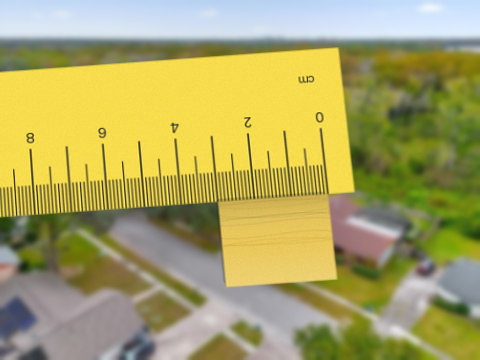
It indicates 3
